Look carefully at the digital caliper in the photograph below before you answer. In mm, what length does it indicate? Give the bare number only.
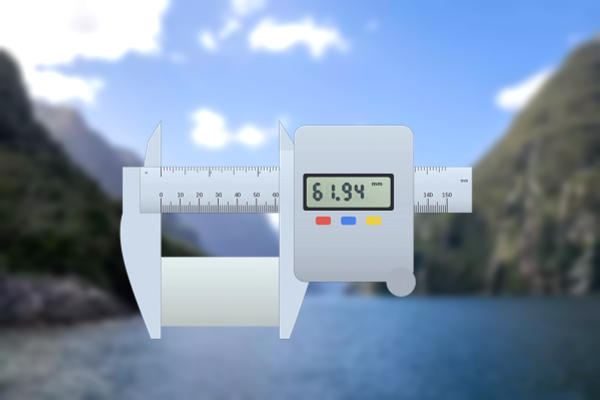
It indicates 61.94
